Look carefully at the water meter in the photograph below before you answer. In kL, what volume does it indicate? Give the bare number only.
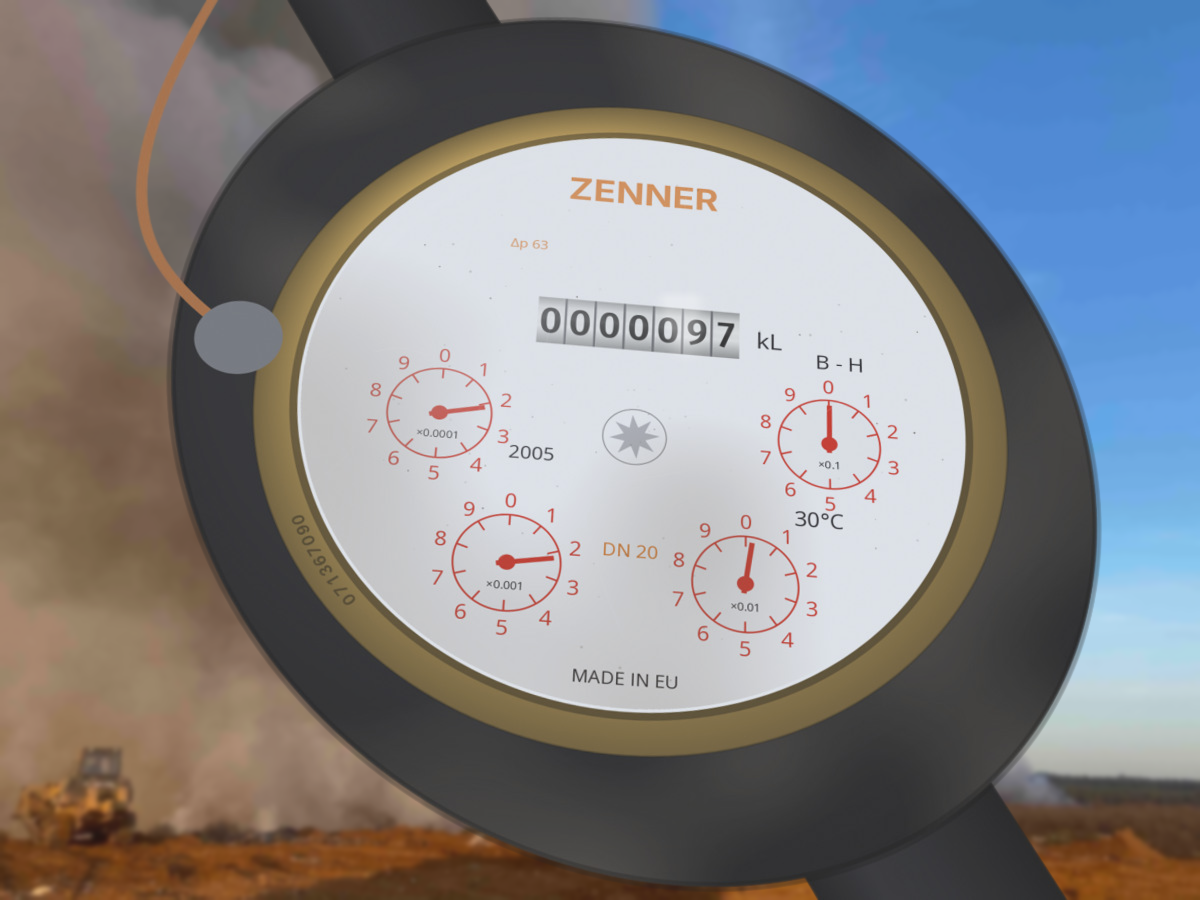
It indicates 97.0022
